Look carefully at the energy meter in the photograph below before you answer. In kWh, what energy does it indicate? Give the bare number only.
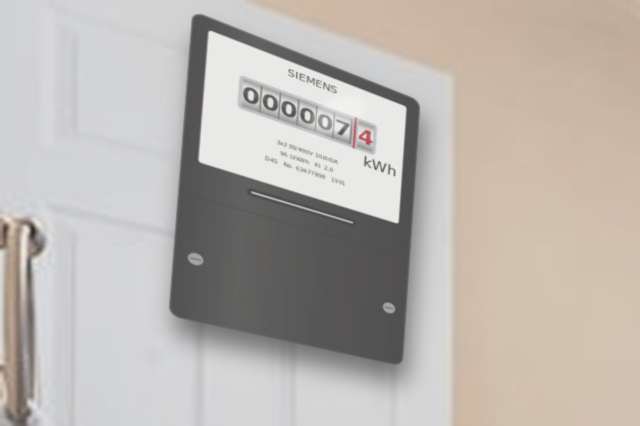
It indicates 7.4
